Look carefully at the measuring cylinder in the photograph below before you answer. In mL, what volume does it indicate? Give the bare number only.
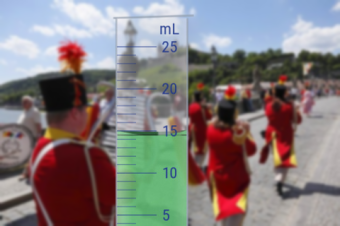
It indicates 14.5
